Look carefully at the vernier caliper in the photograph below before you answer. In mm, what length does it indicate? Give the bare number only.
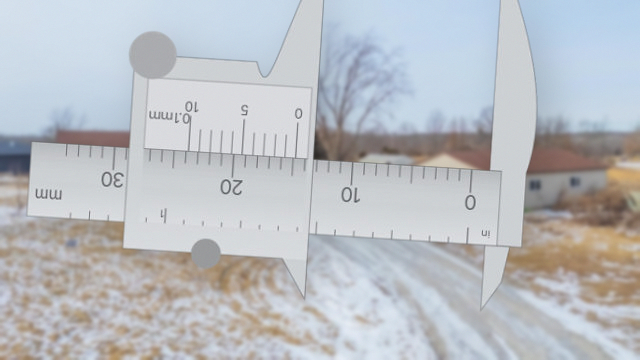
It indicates 14.8
